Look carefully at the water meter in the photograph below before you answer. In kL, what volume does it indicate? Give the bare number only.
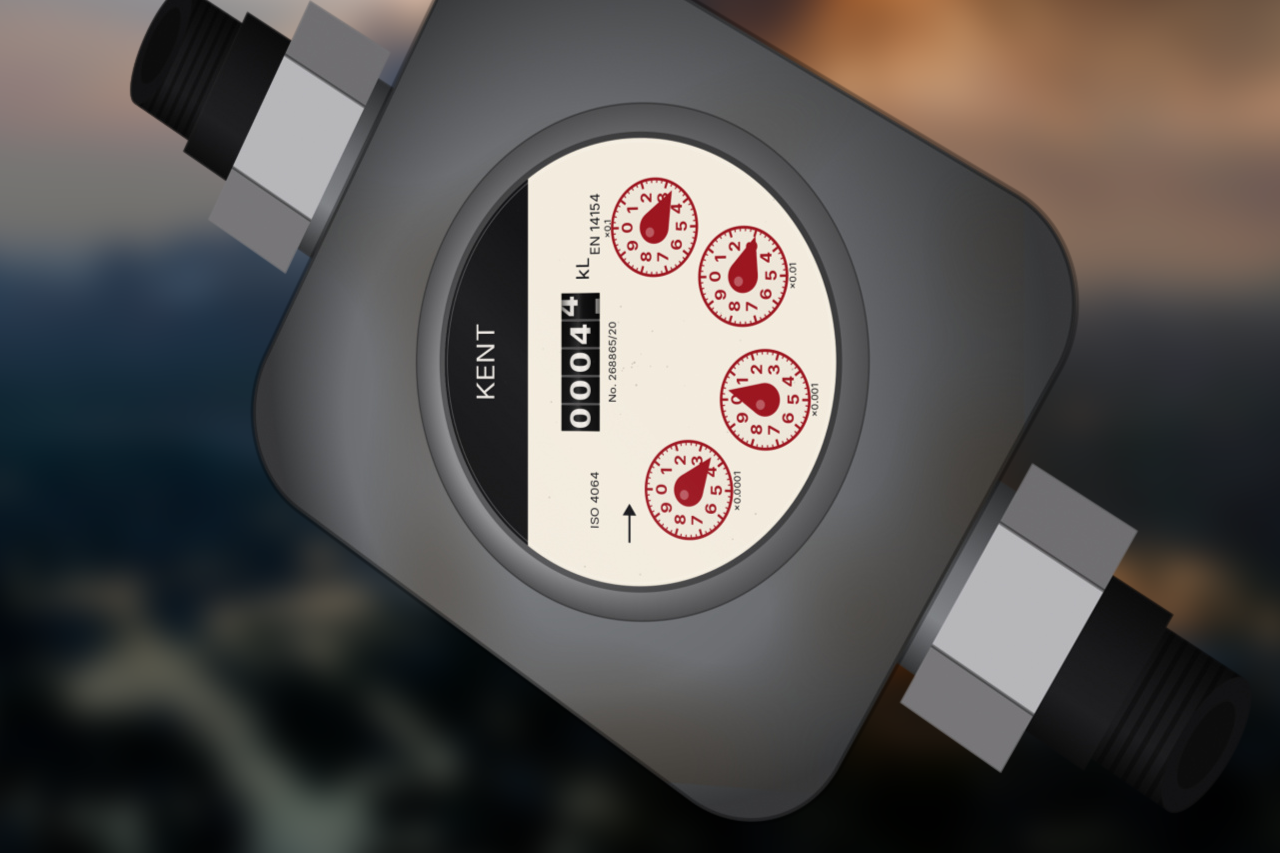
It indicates 44.3303
